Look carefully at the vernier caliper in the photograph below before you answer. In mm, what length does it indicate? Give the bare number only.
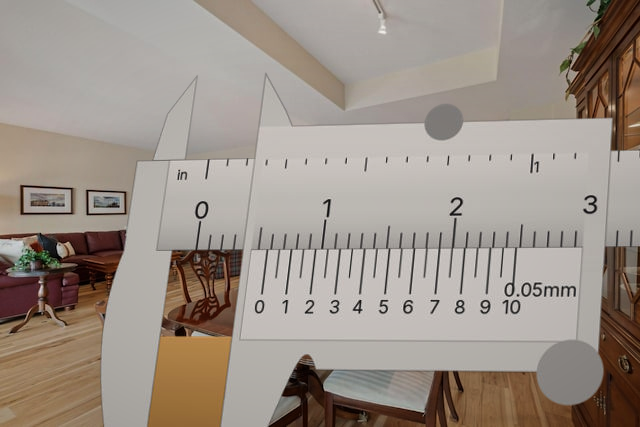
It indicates 5.7
